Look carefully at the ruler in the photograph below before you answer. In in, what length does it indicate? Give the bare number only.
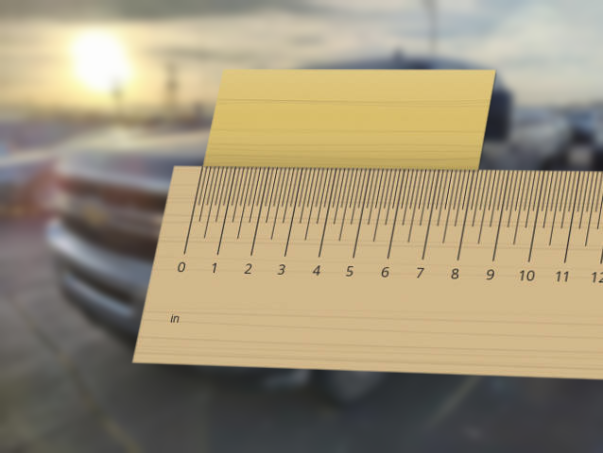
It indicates 8.125
